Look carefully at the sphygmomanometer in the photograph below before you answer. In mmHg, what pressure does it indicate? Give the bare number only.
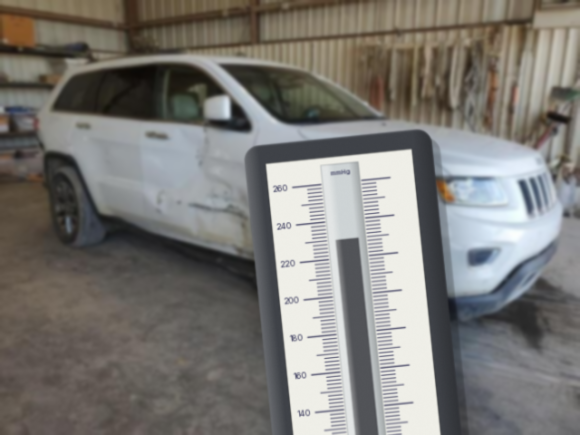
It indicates 230
